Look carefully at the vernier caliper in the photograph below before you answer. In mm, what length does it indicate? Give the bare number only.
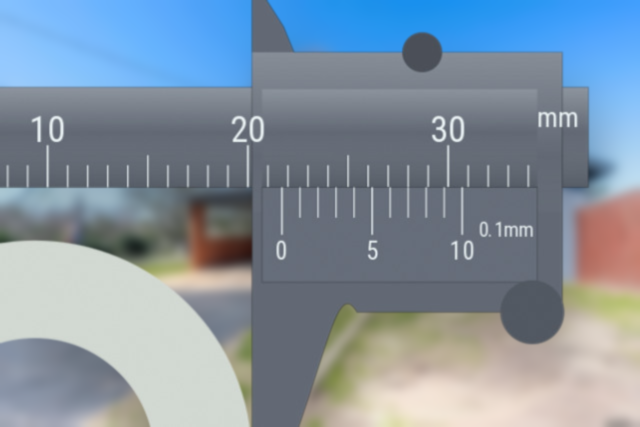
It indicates 21.7
